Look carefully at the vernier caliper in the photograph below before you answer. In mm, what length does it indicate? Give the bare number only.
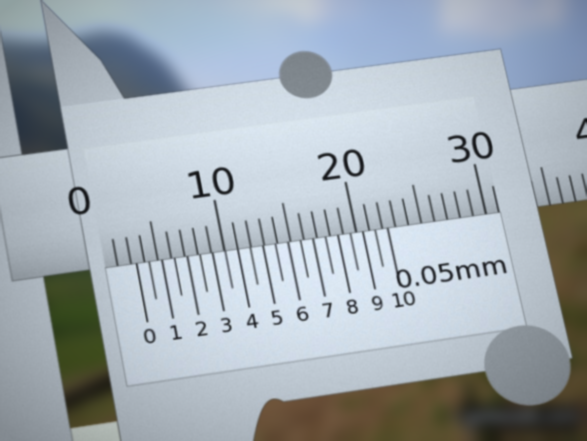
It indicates 3.4
